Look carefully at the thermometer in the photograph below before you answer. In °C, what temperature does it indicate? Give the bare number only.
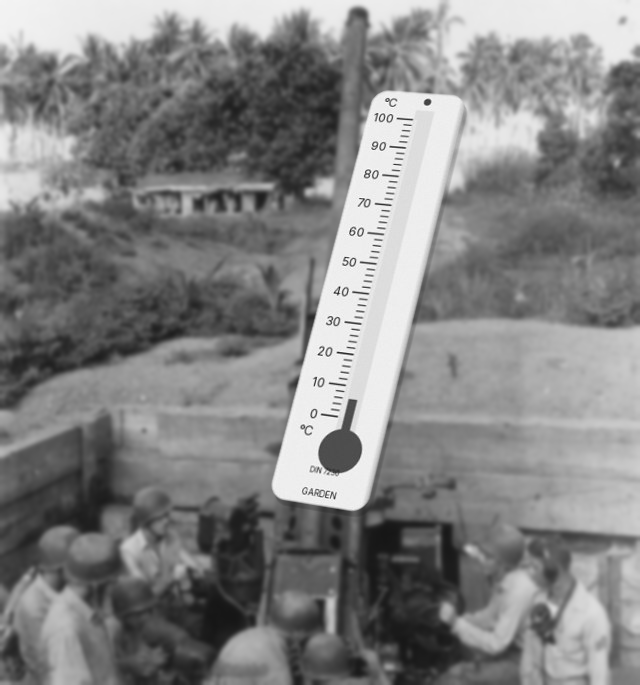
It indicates 6
